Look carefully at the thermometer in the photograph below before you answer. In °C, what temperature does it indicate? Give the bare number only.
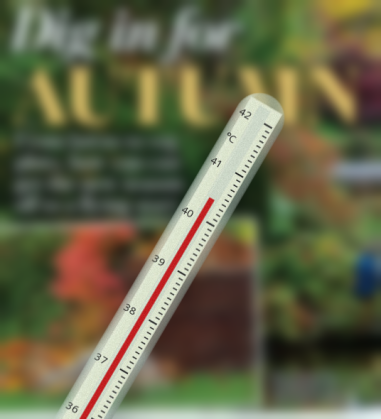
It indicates 40.4
